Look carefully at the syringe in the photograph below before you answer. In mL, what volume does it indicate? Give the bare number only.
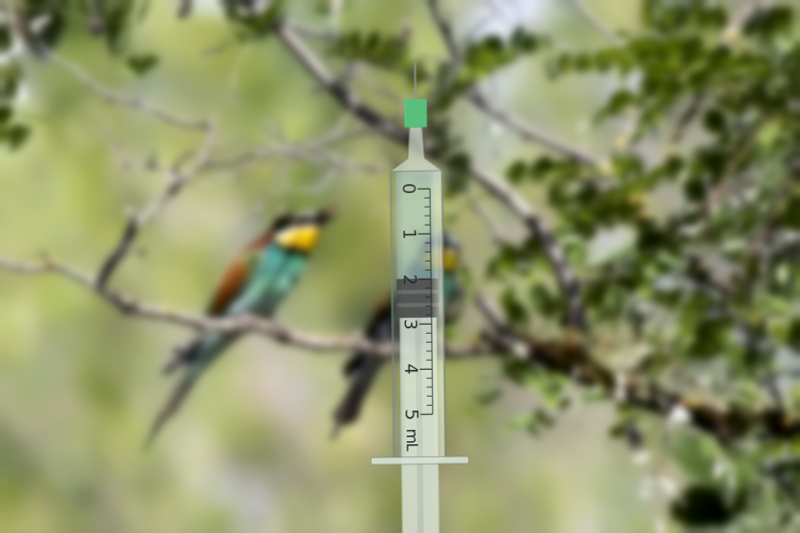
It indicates 2
